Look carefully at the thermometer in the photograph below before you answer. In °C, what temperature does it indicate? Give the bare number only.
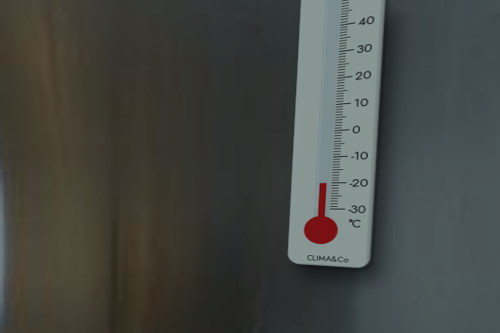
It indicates -20
